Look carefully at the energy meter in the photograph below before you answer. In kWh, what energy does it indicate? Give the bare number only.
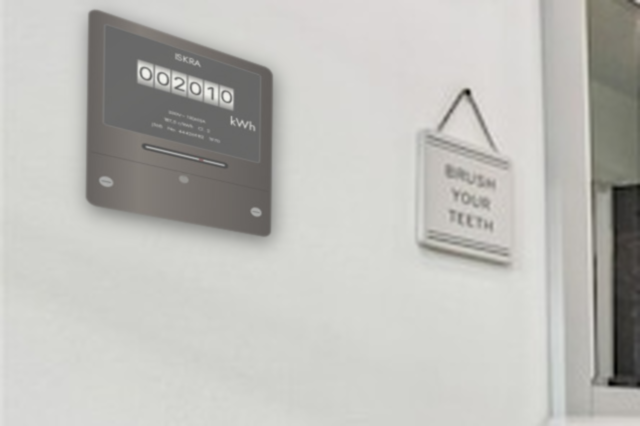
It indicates 2010
